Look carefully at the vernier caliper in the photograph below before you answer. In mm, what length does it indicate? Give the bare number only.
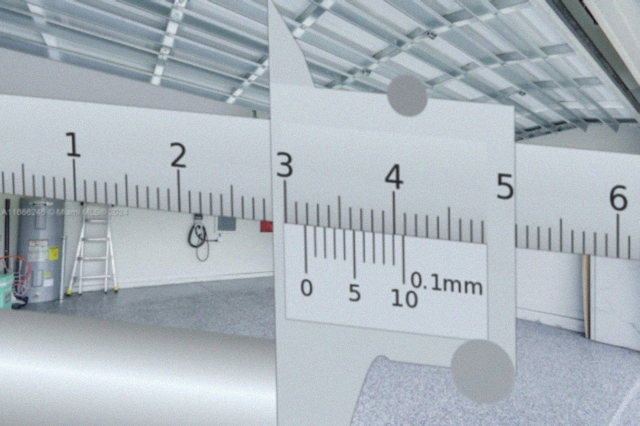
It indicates 31.8
